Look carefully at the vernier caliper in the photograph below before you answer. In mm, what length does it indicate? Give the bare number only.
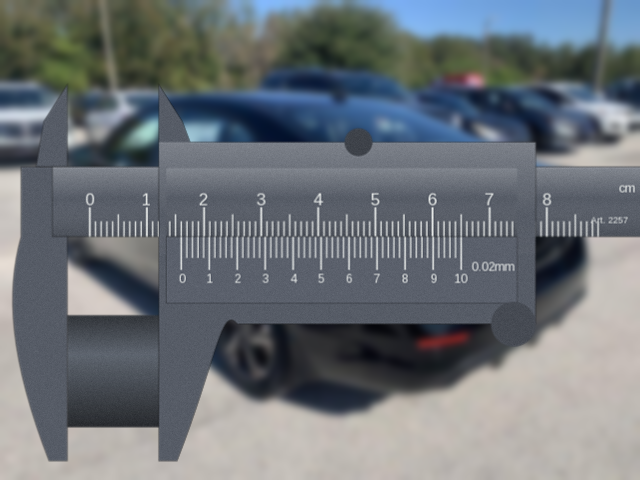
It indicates 16.0
